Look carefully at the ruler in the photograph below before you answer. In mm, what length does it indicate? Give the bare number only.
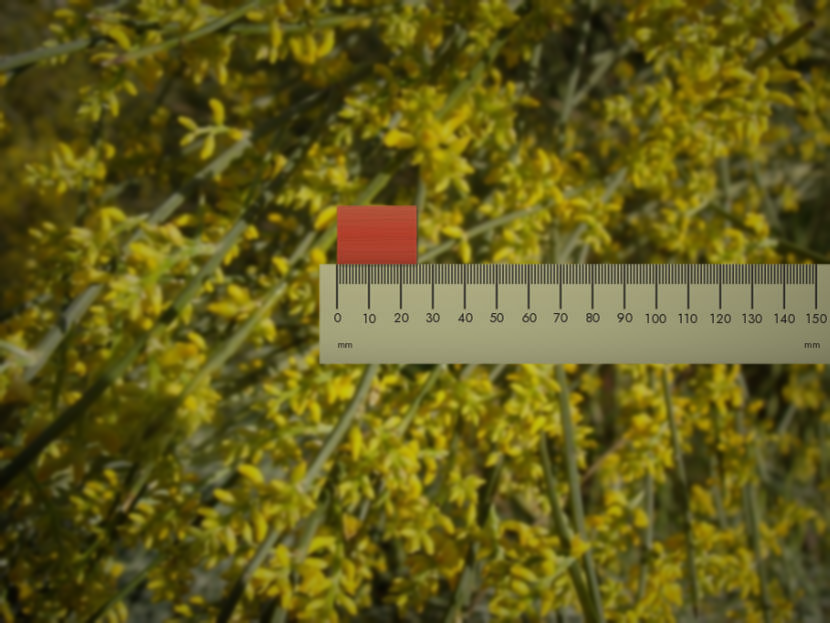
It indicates 25
